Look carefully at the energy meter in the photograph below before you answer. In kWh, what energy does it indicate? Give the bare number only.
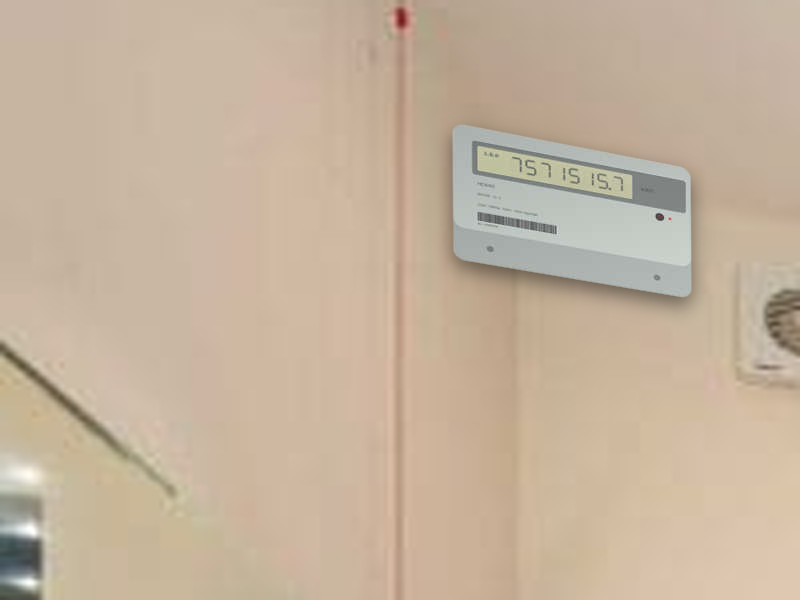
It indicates 7571515.7
